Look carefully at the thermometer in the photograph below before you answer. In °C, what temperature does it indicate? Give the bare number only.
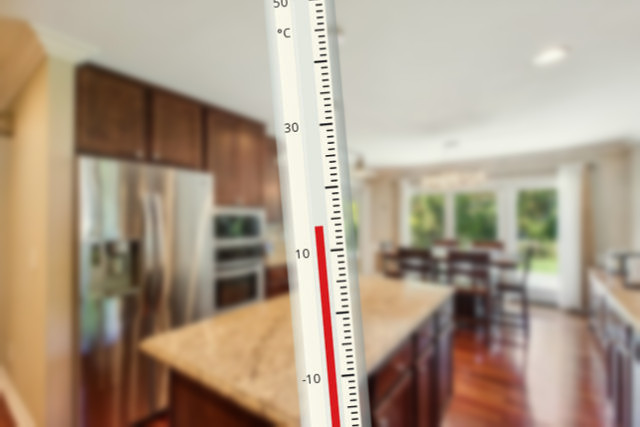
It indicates 14
